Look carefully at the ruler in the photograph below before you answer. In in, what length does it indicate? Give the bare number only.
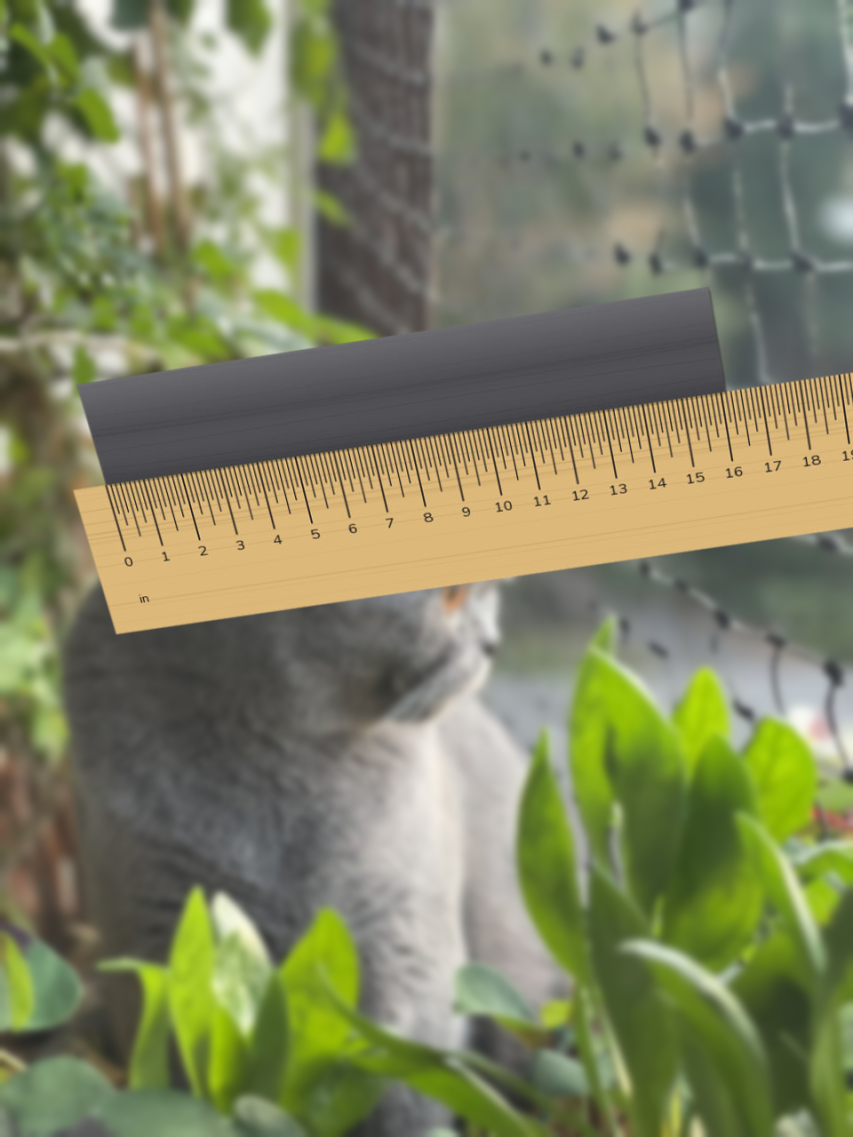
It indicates 16.125
